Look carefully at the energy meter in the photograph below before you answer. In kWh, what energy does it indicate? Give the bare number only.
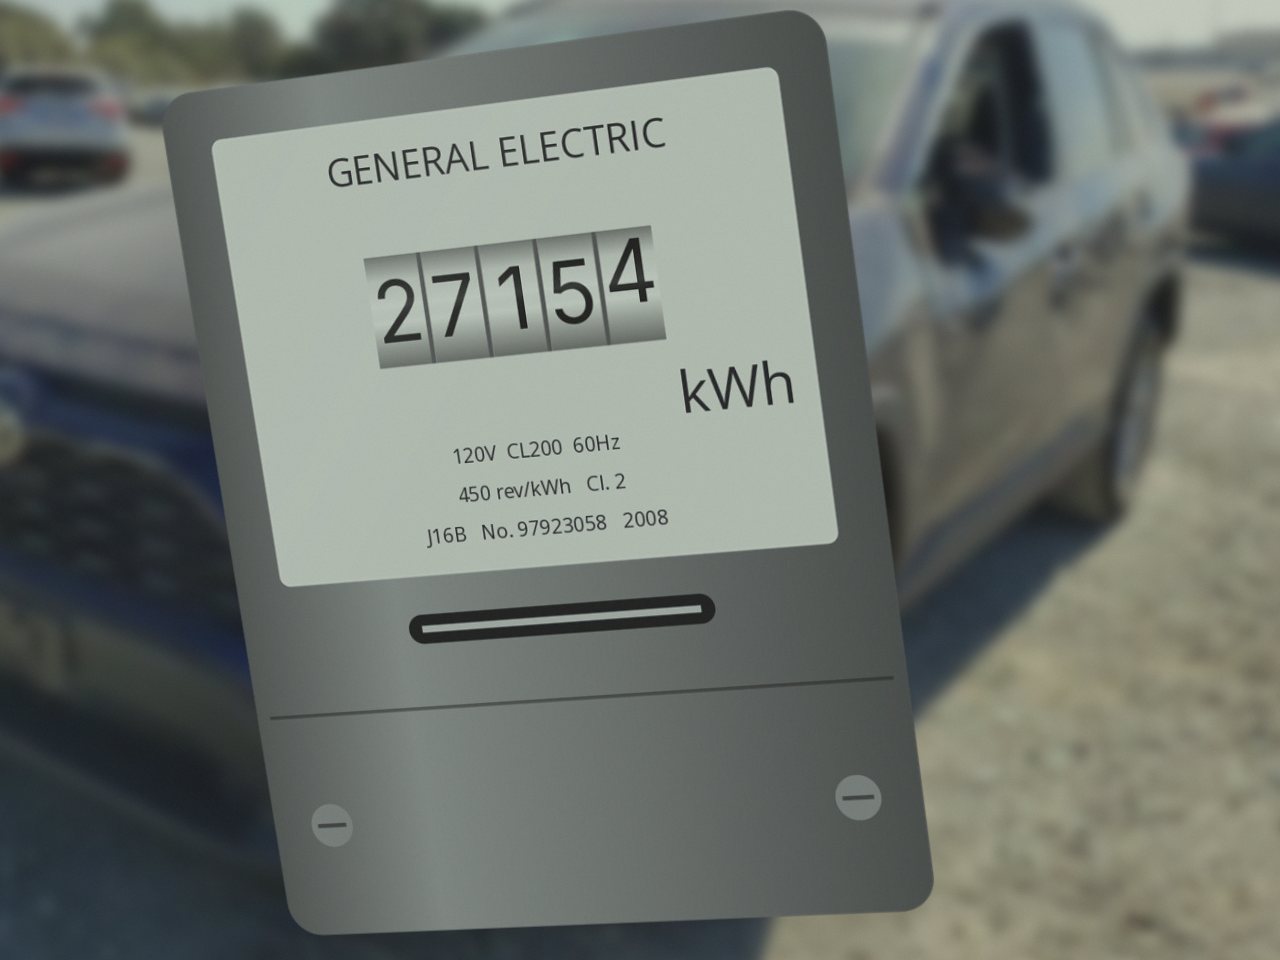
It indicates 27154
